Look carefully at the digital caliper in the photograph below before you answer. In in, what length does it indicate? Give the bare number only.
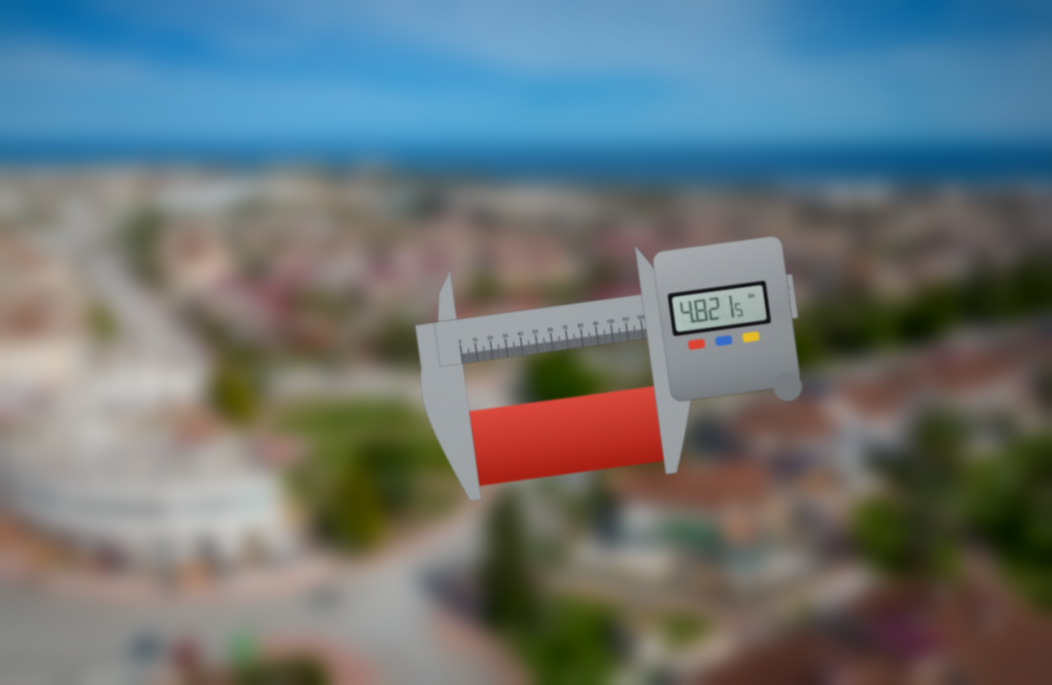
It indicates 4.8215
